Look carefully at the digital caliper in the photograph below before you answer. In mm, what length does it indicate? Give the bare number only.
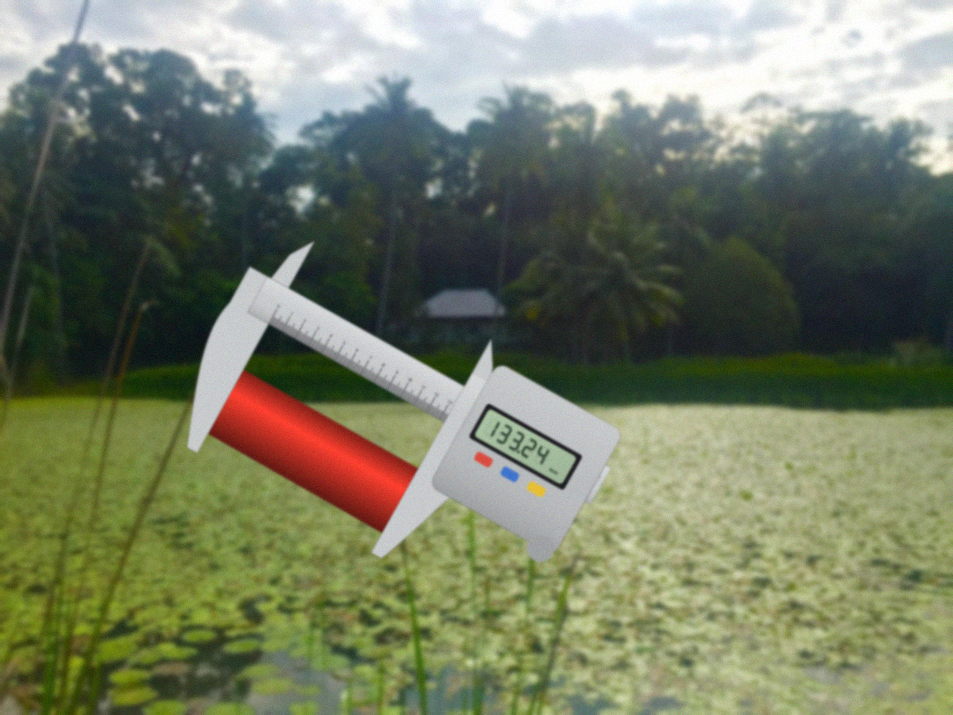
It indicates 133.24
